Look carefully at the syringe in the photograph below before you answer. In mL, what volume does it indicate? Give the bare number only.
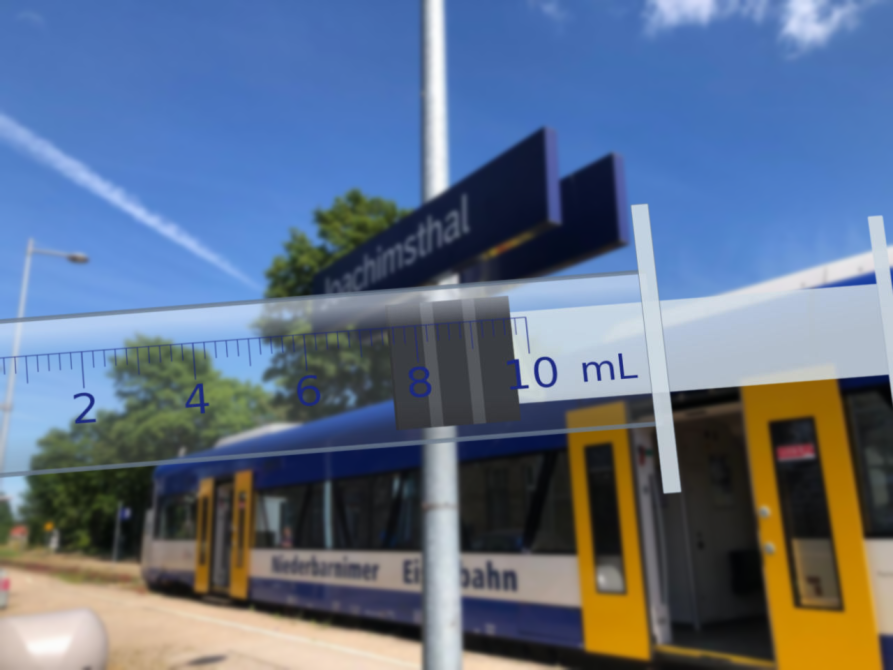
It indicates 7.5
